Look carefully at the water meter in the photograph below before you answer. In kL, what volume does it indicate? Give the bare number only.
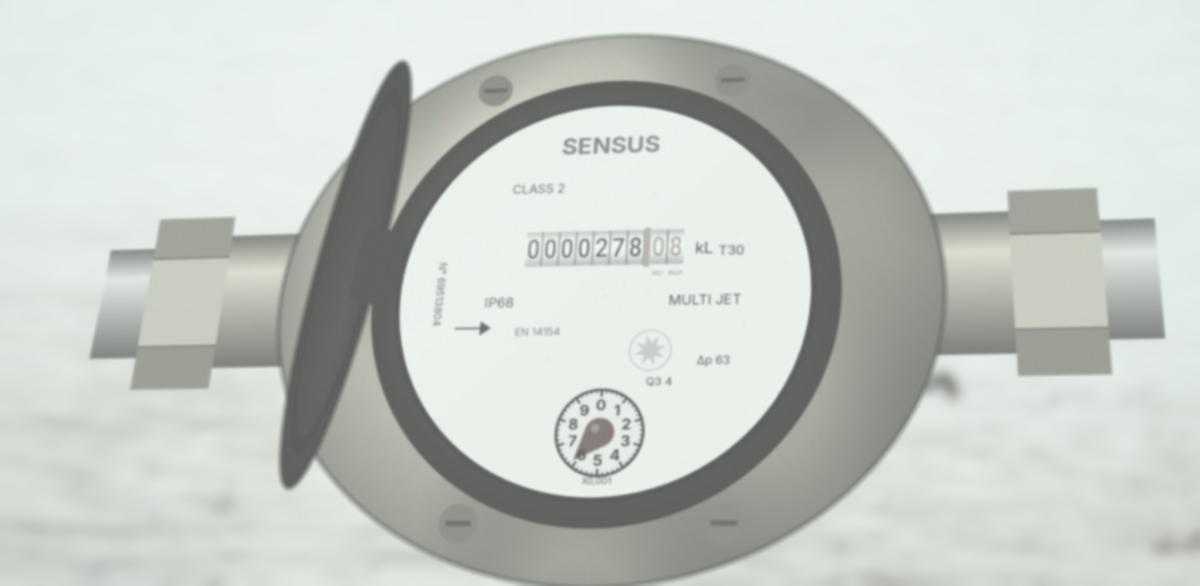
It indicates 278.086
